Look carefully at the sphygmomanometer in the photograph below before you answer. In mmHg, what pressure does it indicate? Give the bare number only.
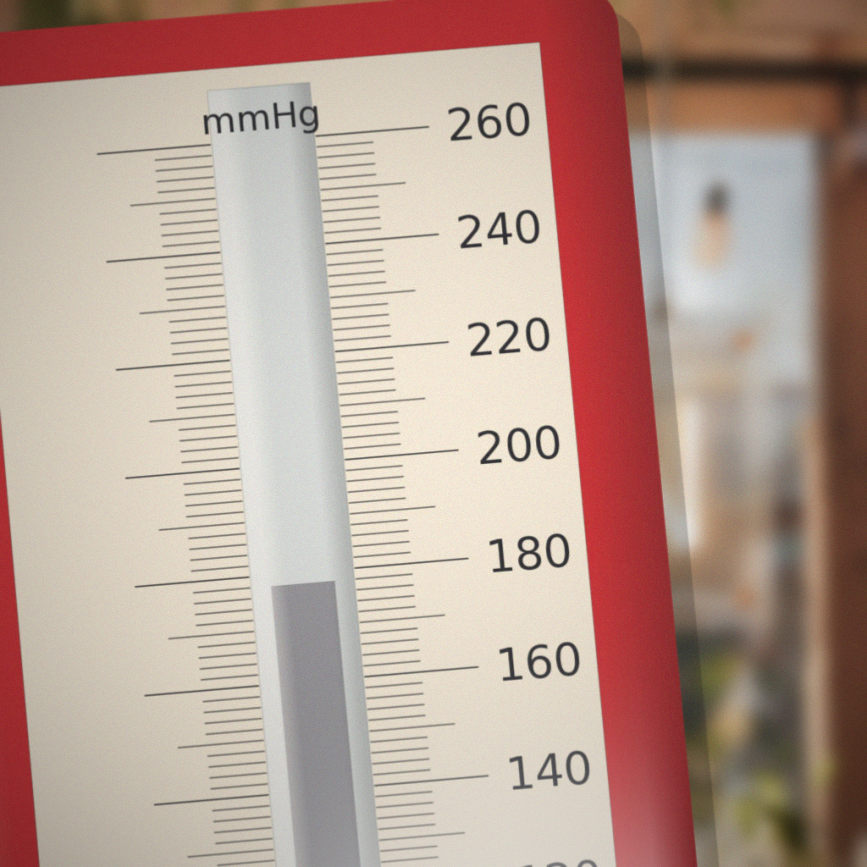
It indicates 178
